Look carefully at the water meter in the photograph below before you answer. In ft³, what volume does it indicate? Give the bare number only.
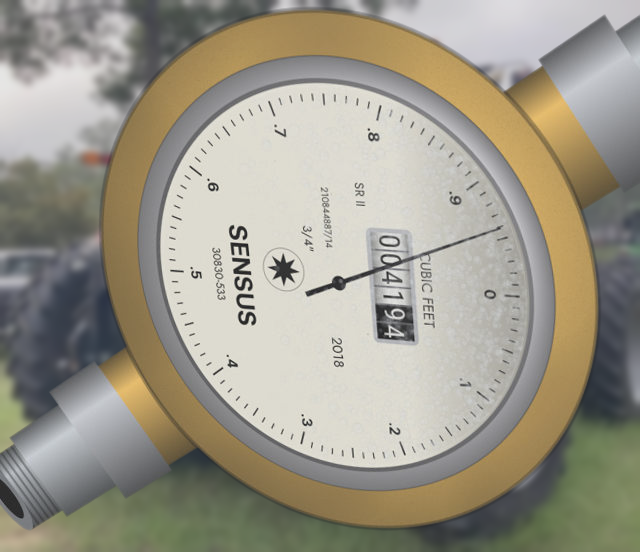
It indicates 4193.94
